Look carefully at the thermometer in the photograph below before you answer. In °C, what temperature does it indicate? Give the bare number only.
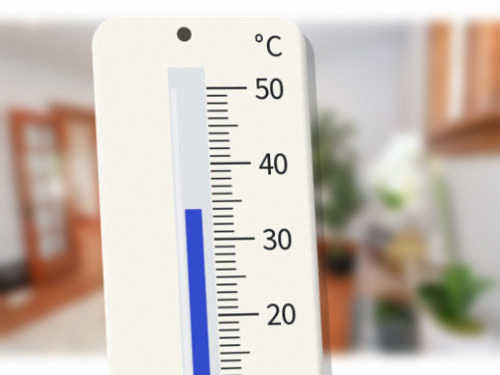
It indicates 34
